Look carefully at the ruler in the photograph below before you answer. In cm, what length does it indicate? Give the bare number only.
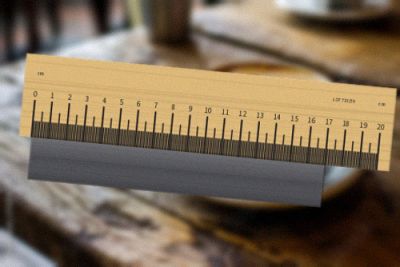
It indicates 17
